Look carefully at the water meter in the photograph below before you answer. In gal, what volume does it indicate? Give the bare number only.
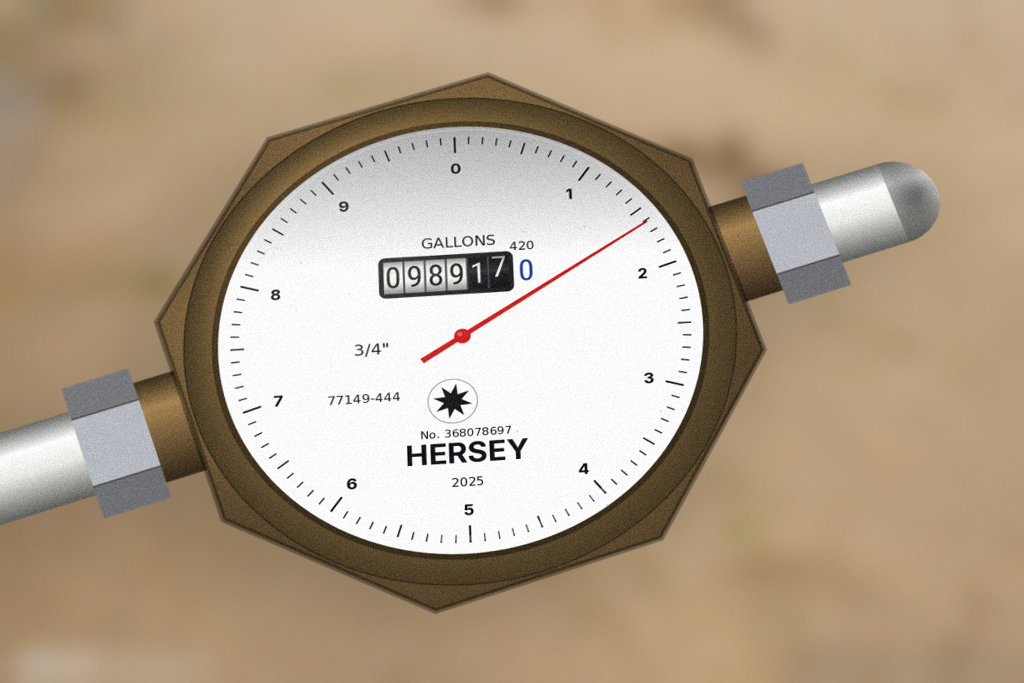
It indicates 989171.6
